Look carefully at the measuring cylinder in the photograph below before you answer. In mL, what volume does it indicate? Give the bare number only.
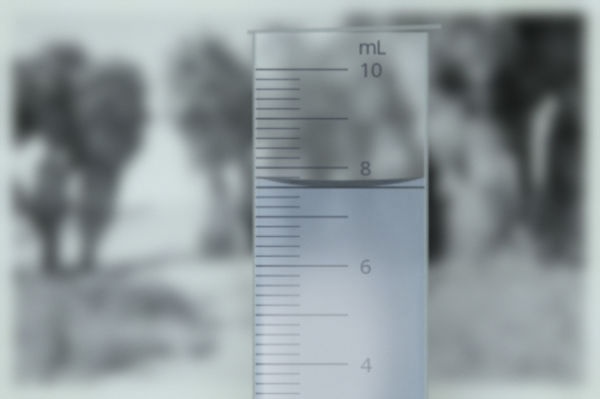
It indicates 7.6
